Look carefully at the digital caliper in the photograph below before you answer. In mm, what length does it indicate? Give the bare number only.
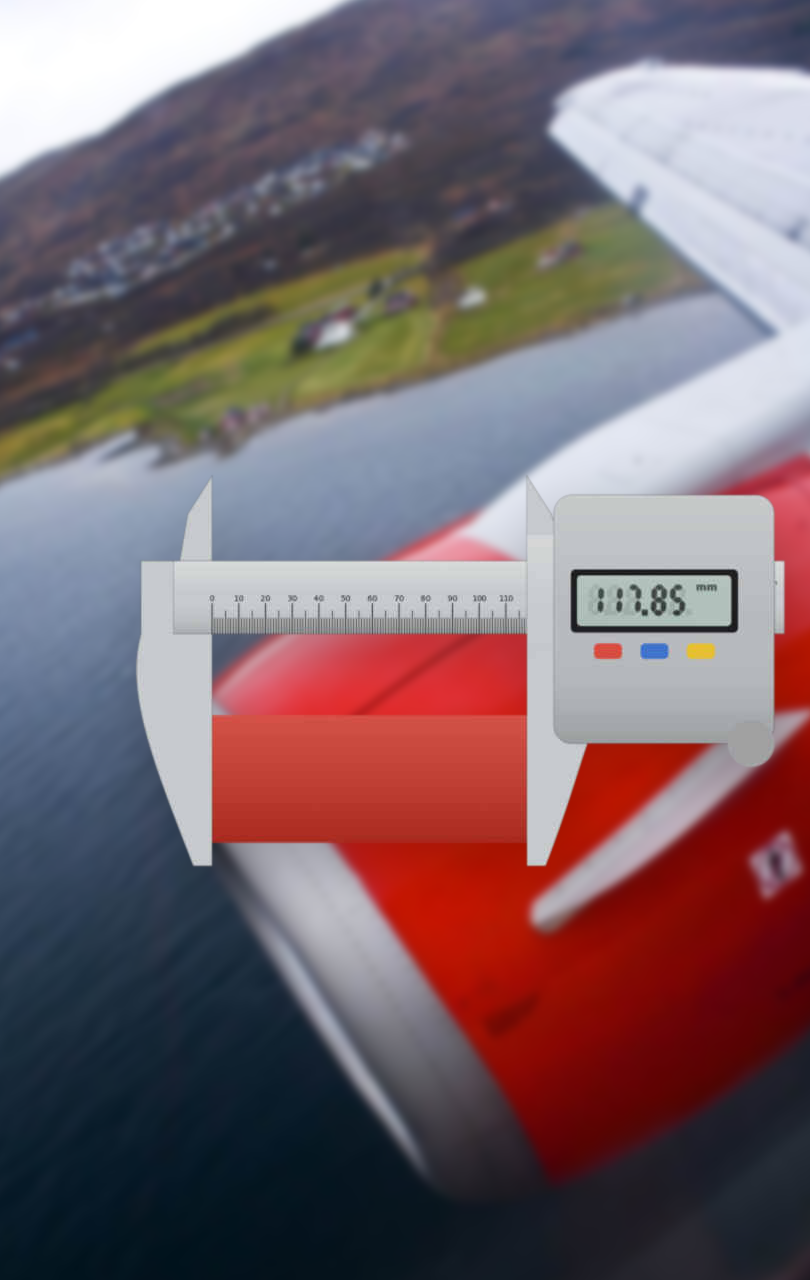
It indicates 117.85
